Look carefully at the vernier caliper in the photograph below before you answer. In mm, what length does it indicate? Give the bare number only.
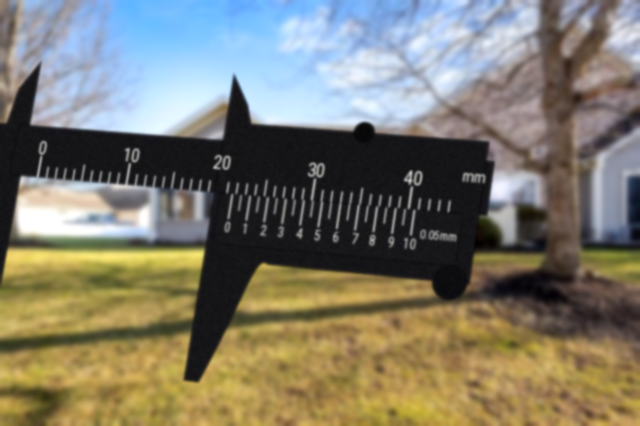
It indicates 21.6
